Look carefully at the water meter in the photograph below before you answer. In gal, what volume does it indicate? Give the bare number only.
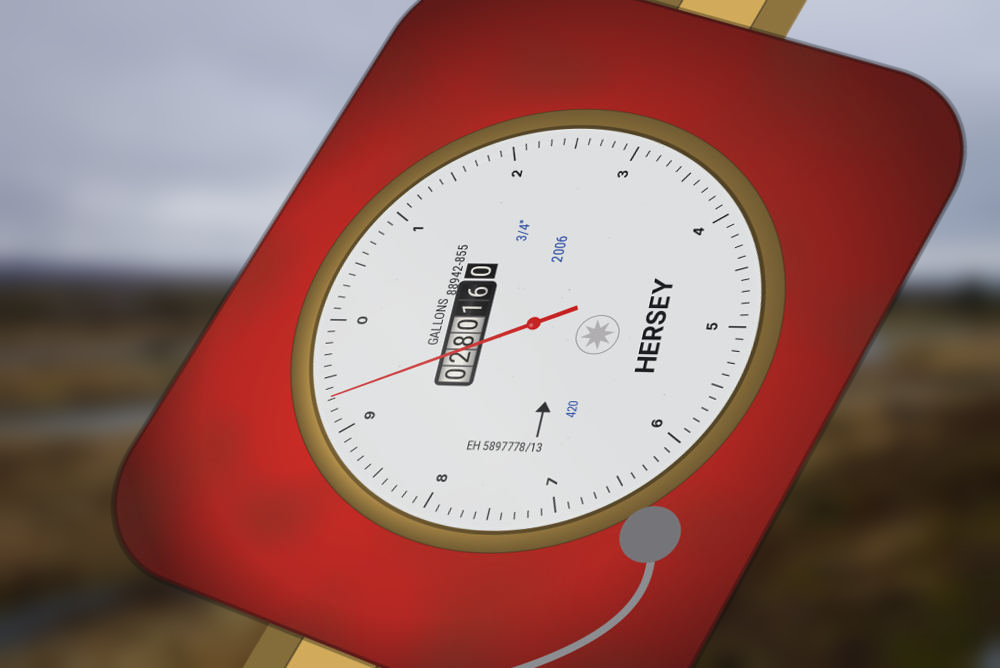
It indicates 280159.3
